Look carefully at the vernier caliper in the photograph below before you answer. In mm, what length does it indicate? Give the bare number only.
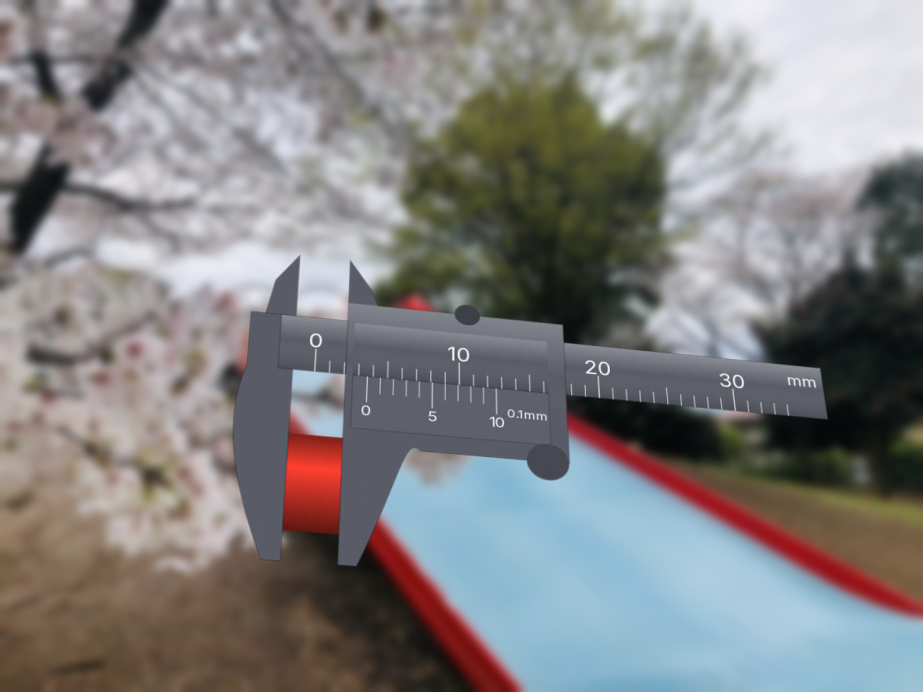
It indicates 3.6
